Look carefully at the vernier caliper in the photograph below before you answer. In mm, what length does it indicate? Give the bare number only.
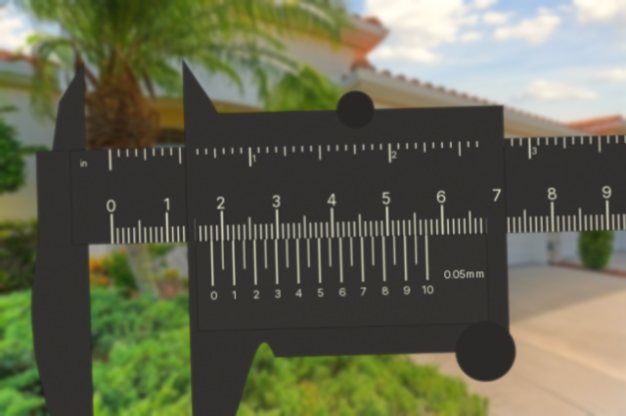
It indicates 18.0
